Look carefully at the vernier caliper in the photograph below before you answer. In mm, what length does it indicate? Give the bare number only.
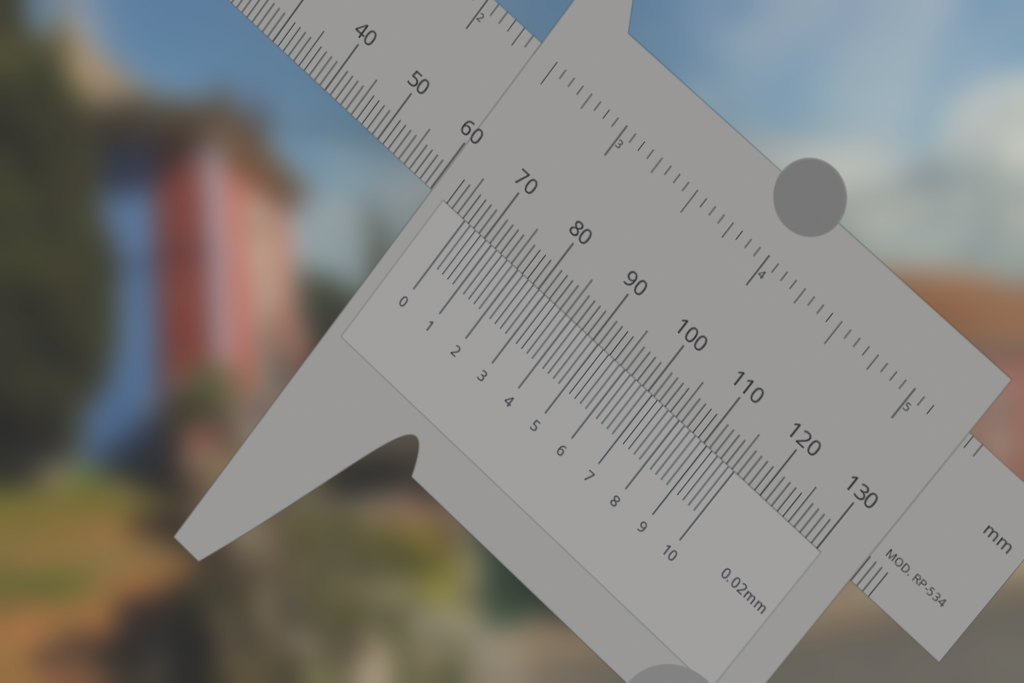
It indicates 66.4
